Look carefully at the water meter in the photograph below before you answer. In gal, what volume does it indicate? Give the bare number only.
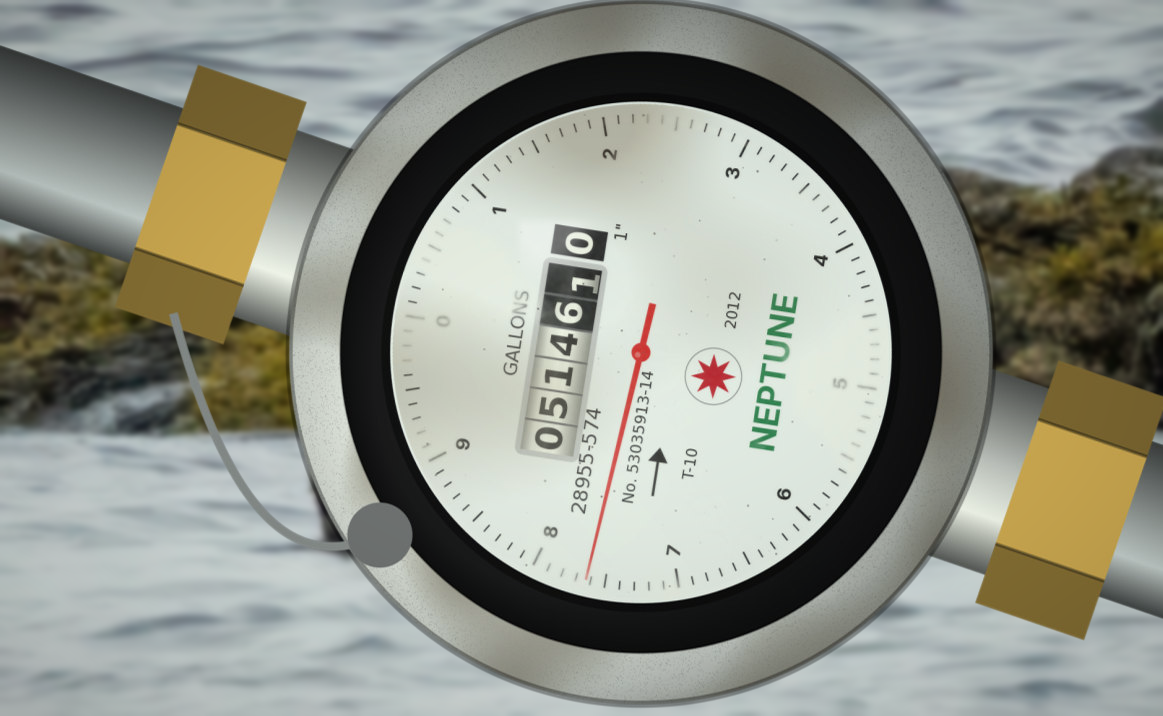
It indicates 514607.6
